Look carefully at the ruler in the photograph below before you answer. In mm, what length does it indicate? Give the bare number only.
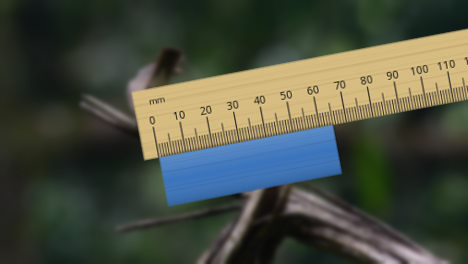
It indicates 65
